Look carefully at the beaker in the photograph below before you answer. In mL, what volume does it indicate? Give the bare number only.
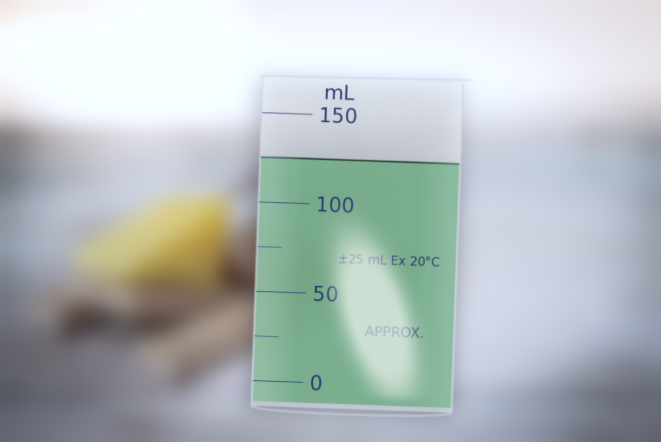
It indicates 125
